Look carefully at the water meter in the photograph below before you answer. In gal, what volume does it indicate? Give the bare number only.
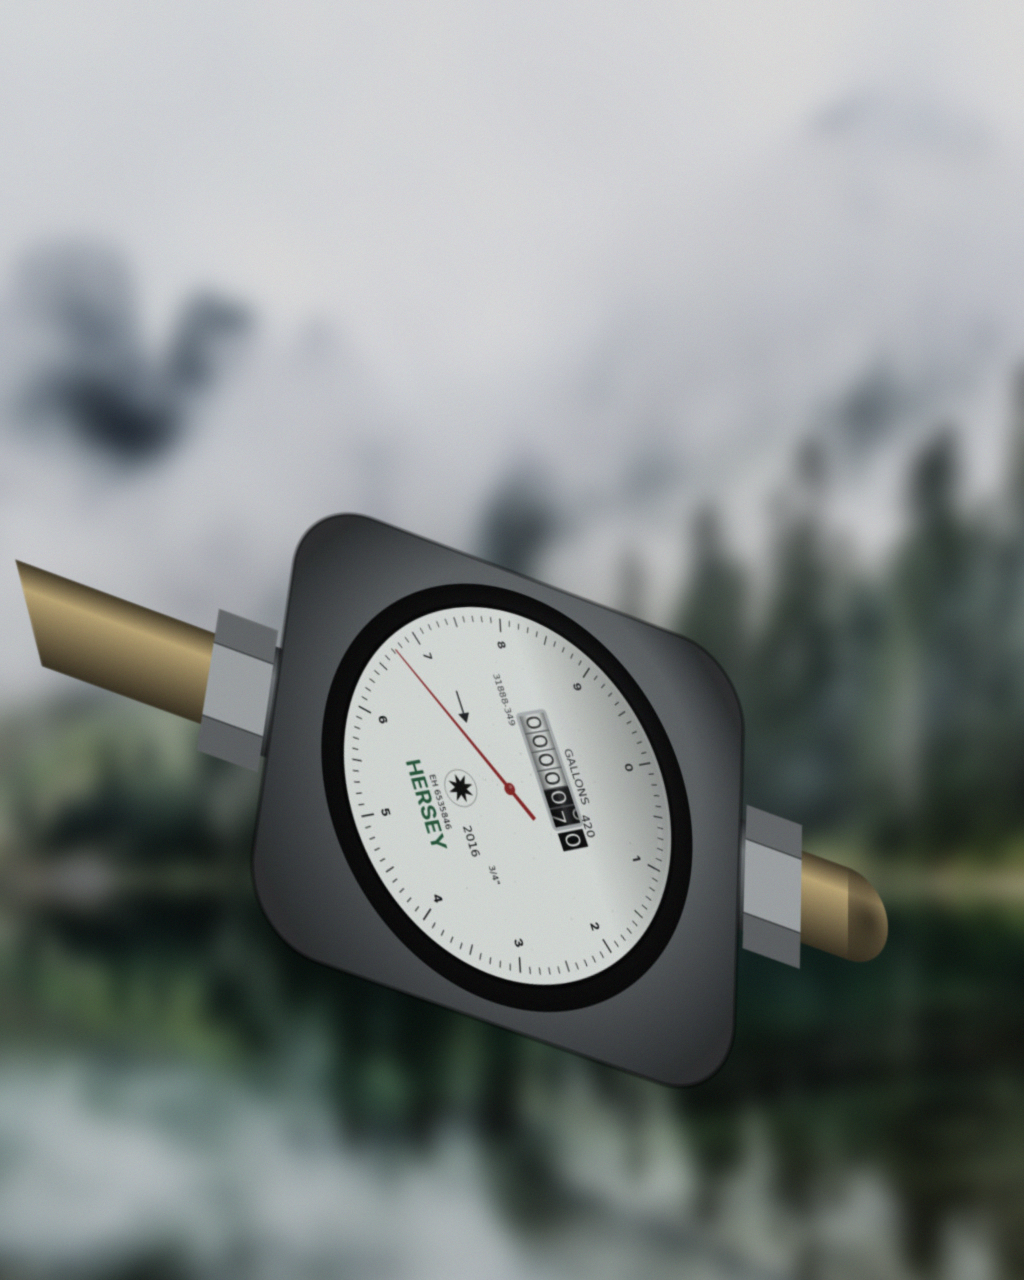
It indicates 66.7
